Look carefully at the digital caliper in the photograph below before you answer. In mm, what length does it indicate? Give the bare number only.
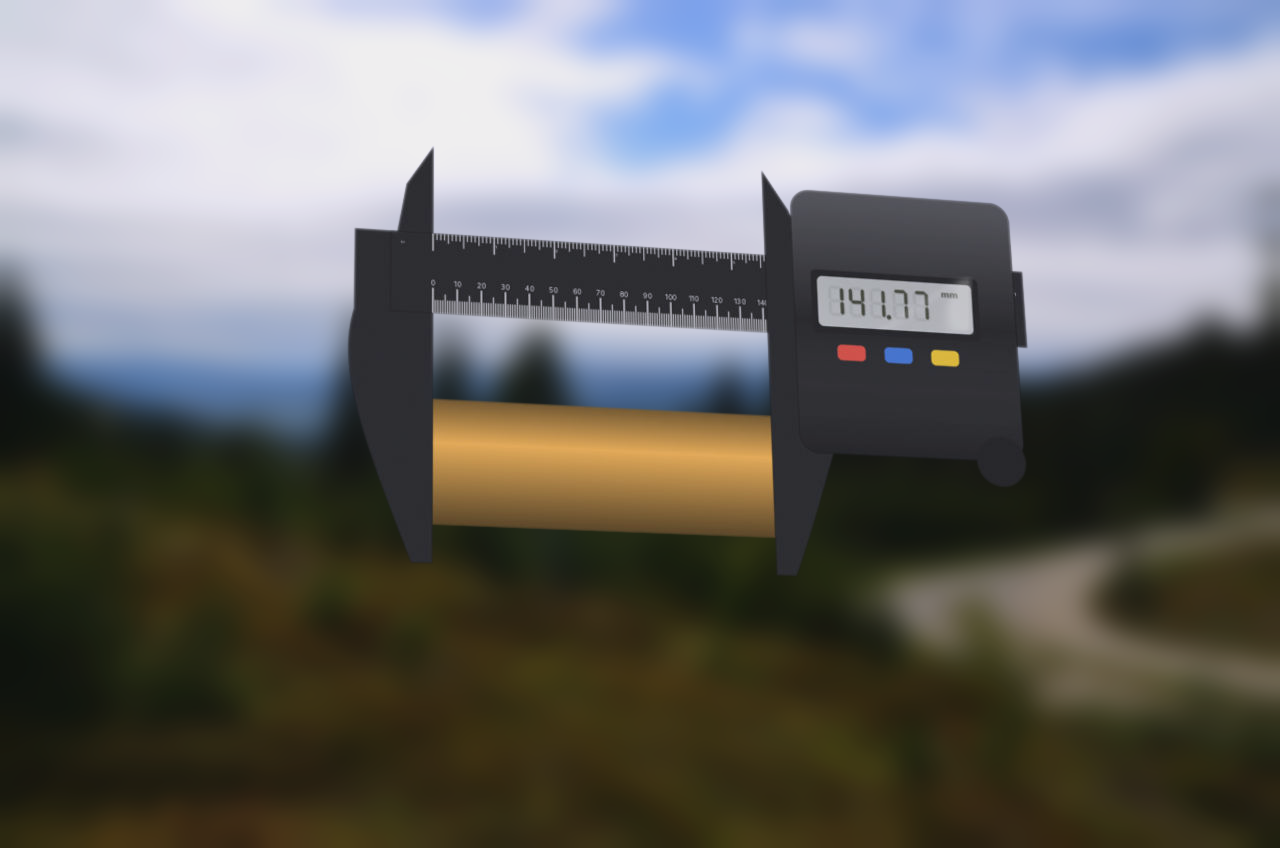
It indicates 141.77
